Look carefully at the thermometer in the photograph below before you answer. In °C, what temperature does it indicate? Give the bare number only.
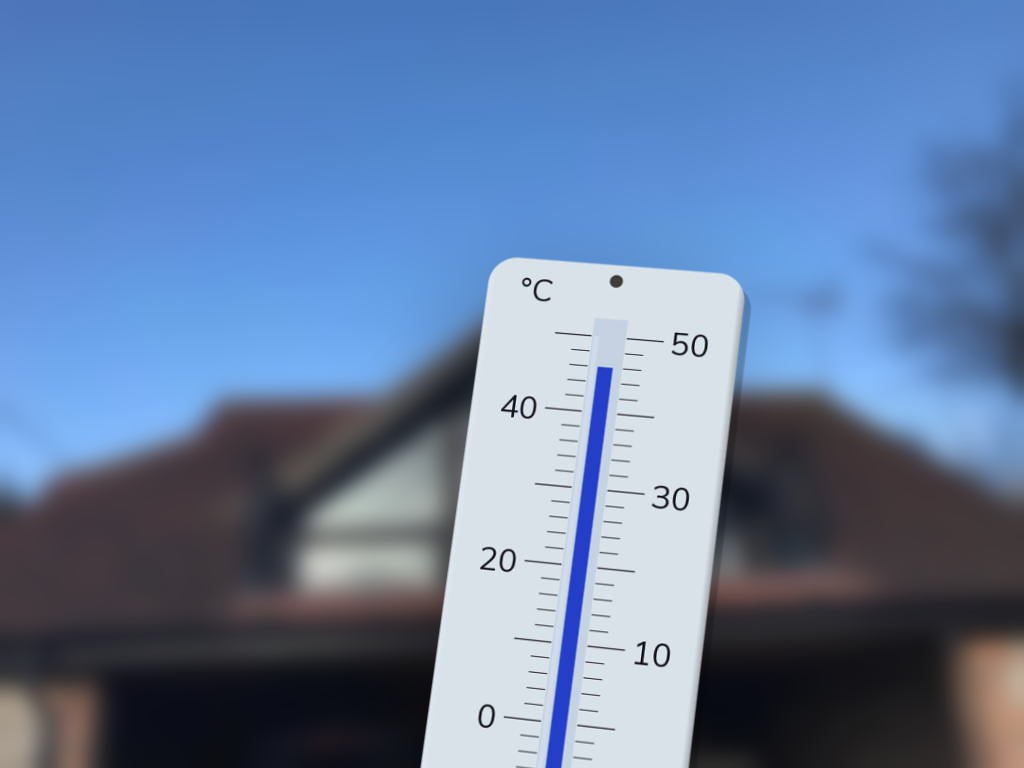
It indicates 46
